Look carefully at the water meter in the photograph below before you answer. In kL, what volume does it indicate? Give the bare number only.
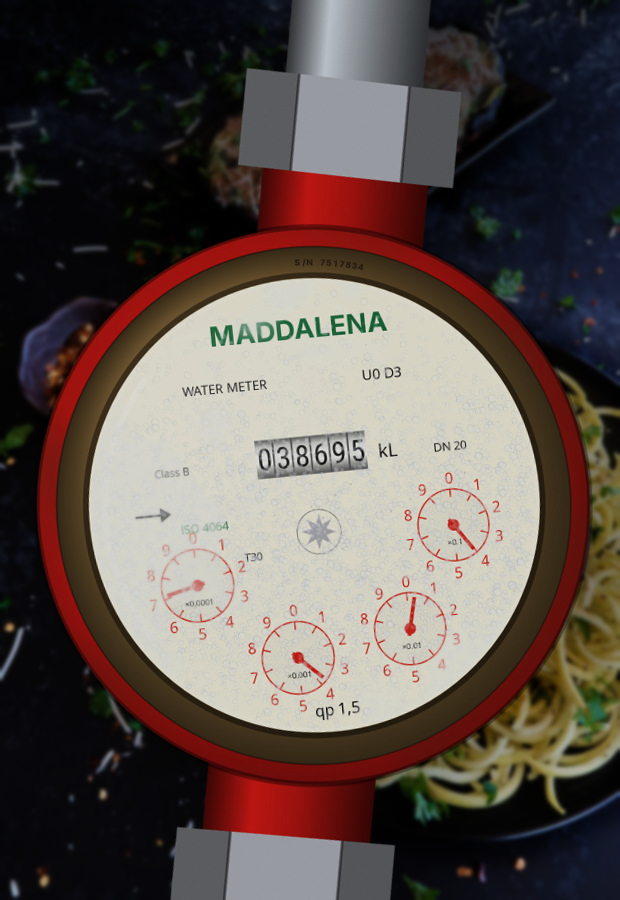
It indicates 38695.4037
